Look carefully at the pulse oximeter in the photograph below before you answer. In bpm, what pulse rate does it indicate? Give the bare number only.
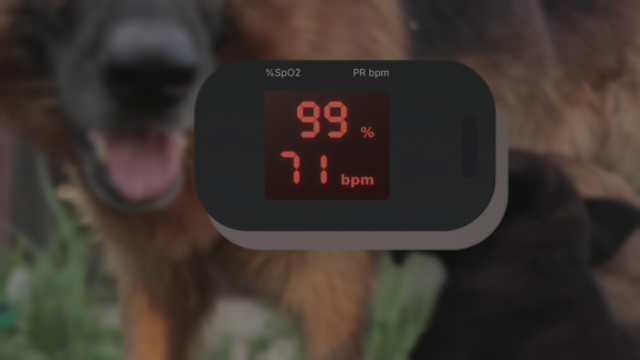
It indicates 71
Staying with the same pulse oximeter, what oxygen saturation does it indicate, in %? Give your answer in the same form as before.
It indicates 99
